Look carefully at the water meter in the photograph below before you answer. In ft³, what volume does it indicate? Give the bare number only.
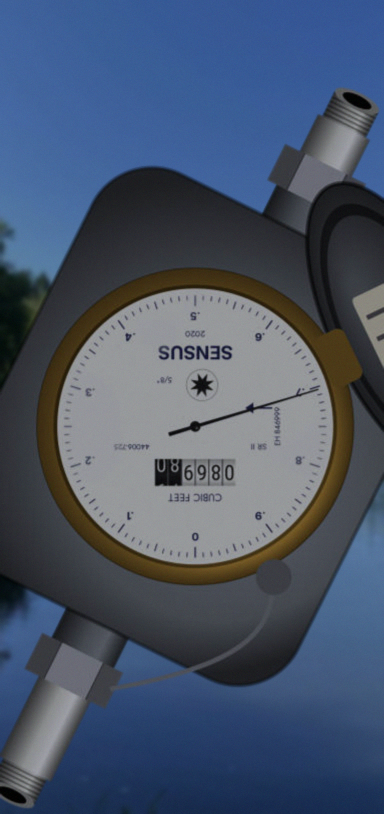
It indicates 86979.70
